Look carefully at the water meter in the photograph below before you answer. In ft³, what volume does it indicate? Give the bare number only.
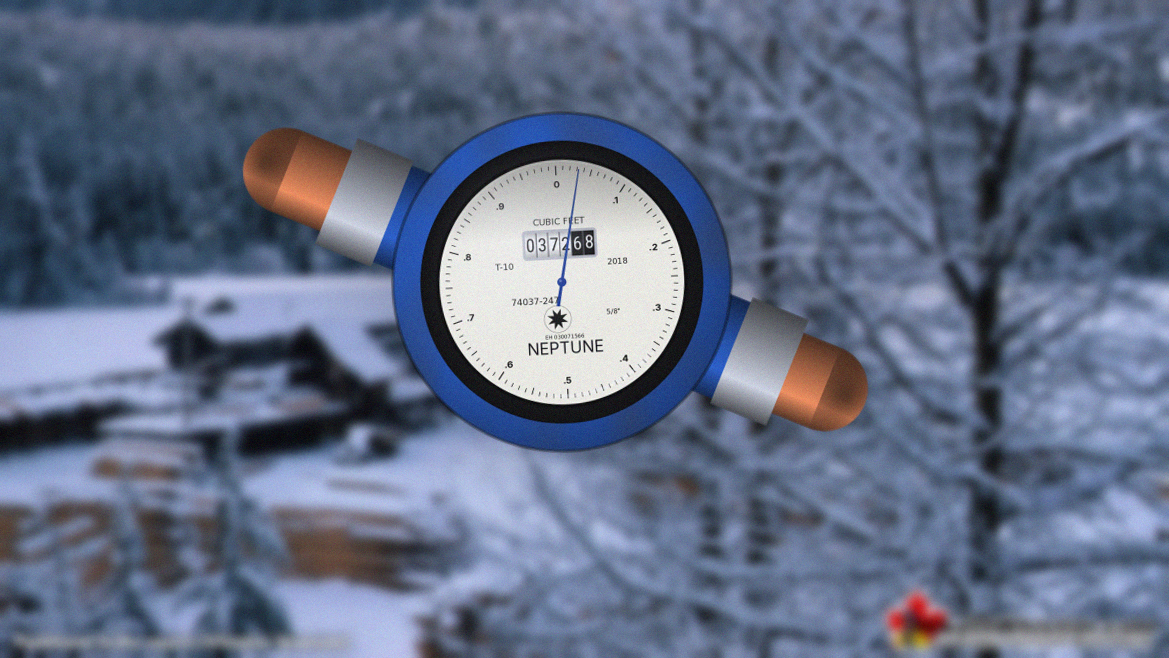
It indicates 37268.03
